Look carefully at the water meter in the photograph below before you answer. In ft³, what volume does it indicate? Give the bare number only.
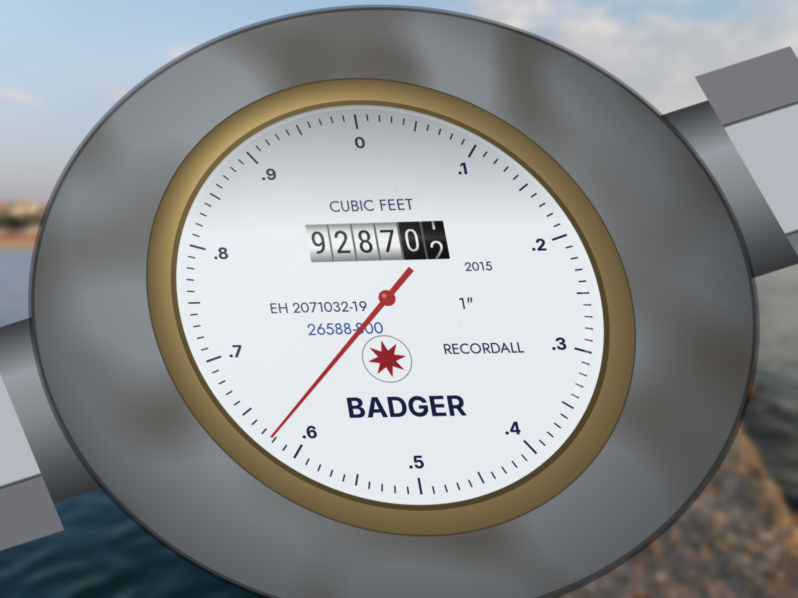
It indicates 928701.62
